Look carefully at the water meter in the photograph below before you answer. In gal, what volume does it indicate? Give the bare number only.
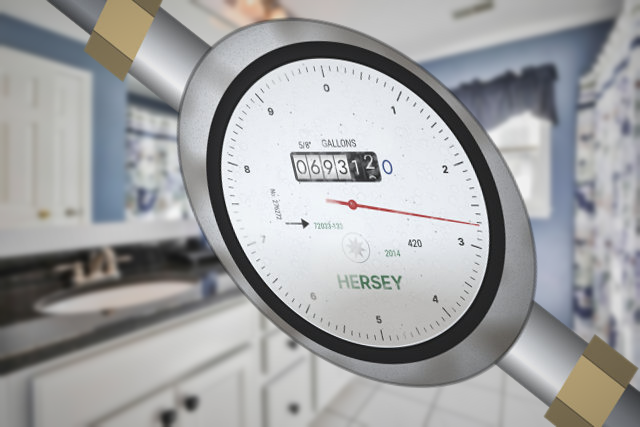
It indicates 693122.7
